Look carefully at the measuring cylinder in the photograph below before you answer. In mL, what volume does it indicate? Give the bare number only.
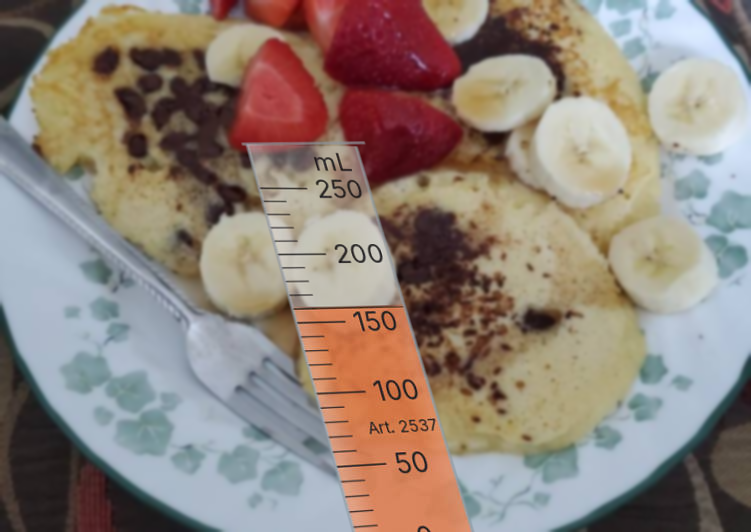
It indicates 160
